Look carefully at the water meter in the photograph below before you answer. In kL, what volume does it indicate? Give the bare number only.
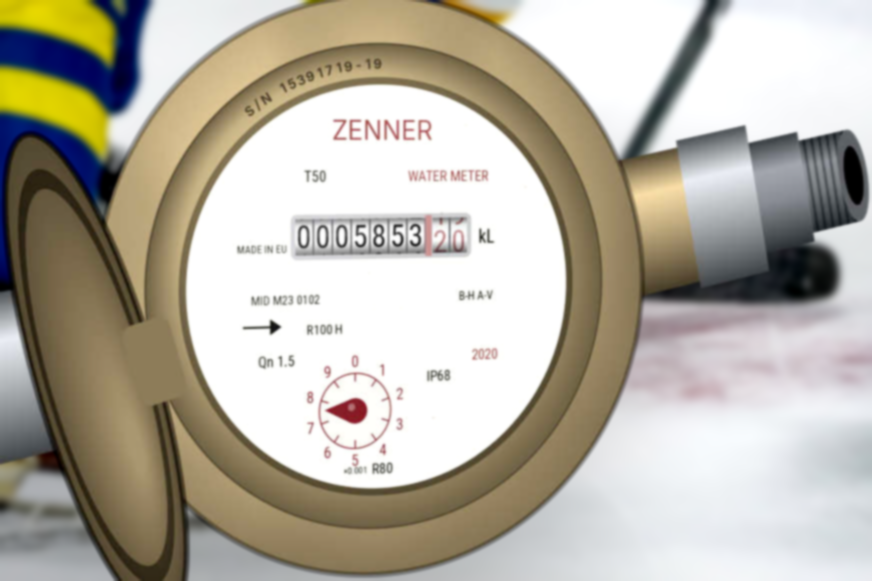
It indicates 5853.197
